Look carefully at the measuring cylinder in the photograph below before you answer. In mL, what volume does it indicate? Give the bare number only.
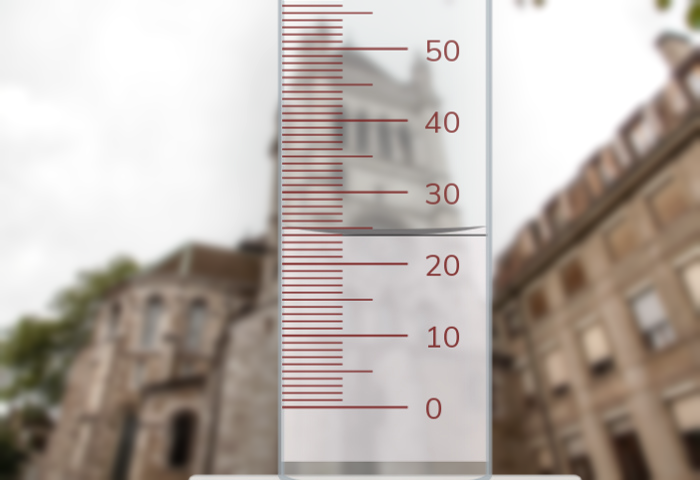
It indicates 24
